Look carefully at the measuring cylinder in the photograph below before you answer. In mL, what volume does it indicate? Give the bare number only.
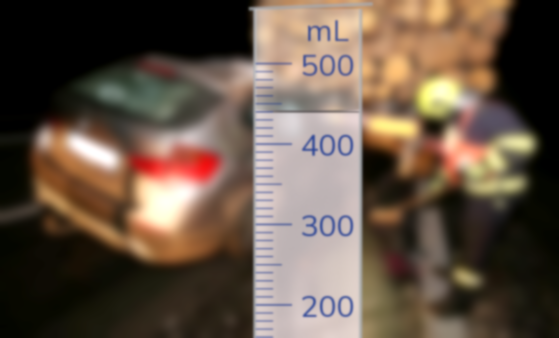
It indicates 440
